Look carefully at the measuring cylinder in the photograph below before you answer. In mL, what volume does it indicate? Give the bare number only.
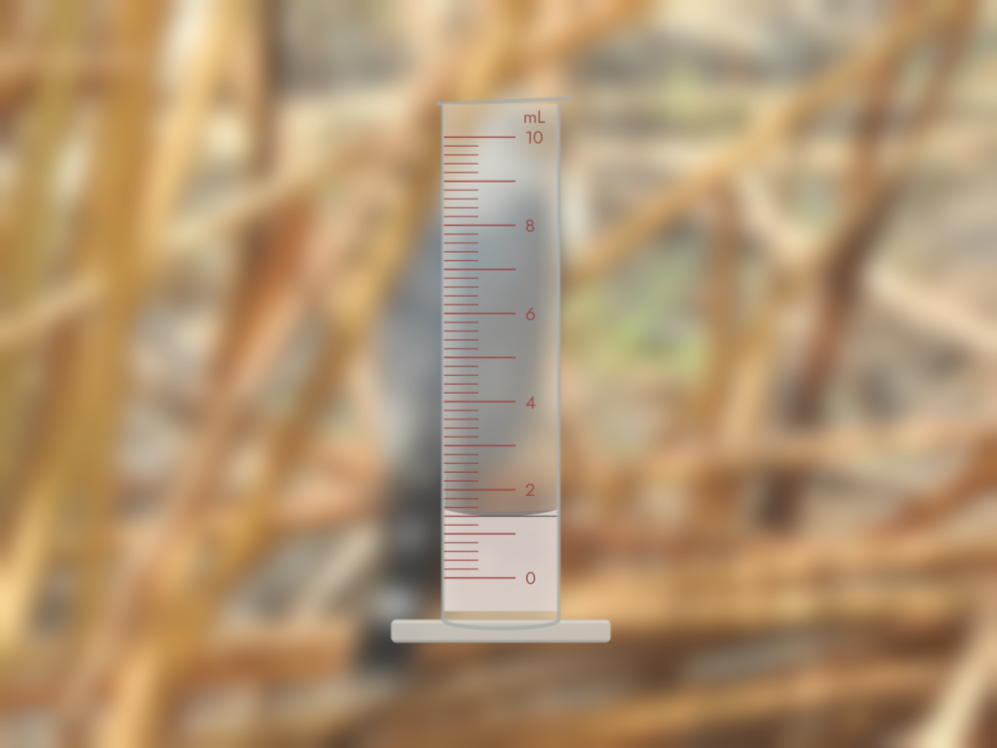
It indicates 1.4
